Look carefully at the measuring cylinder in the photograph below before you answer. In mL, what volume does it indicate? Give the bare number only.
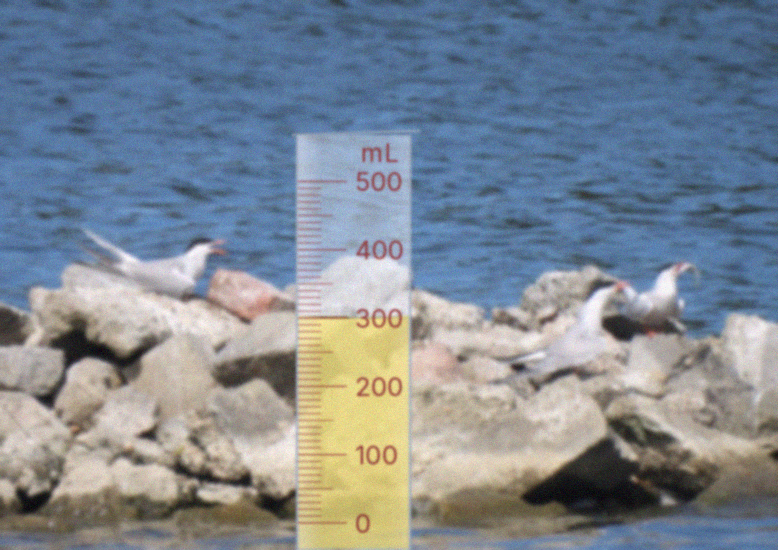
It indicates 300
